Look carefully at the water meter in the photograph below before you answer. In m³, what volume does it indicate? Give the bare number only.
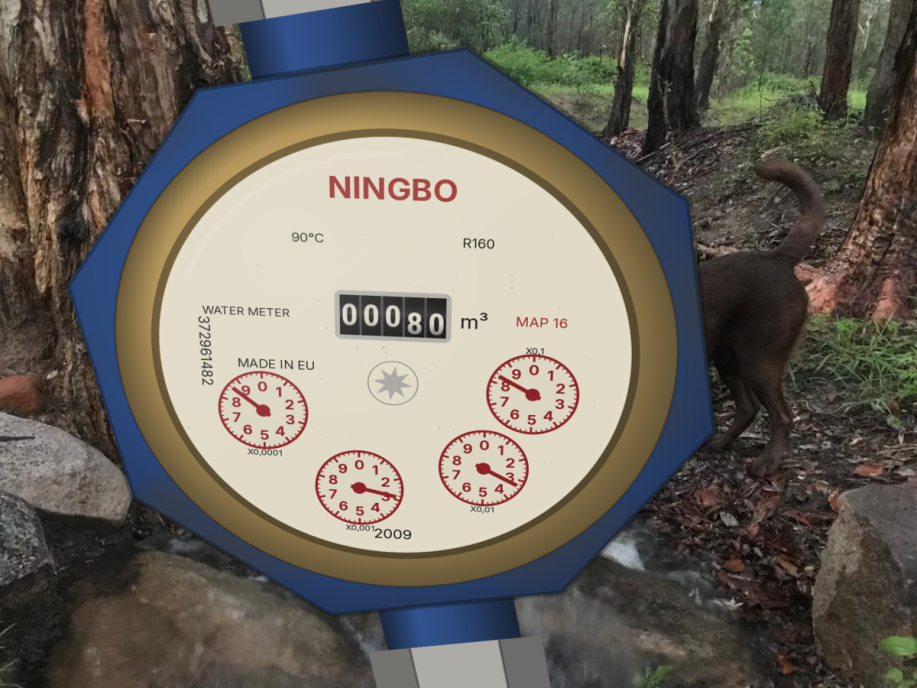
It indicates 79.8328
